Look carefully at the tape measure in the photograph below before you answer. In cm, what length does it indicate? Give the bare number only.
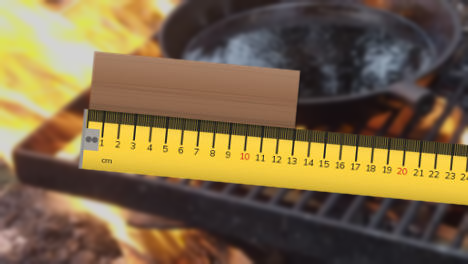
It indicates 13
